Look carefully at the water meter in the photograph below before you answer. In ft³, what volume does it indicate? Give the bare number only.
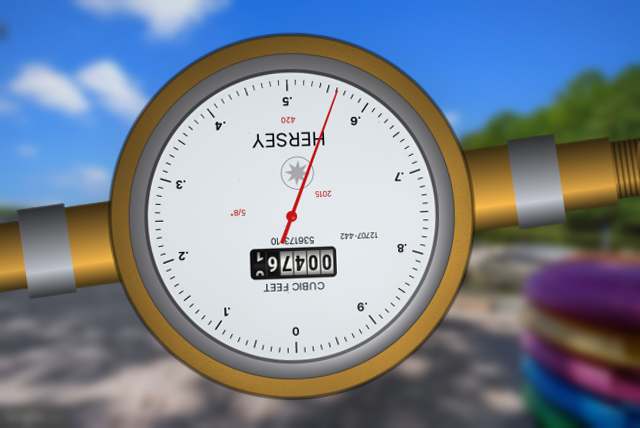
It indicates 4760.56
